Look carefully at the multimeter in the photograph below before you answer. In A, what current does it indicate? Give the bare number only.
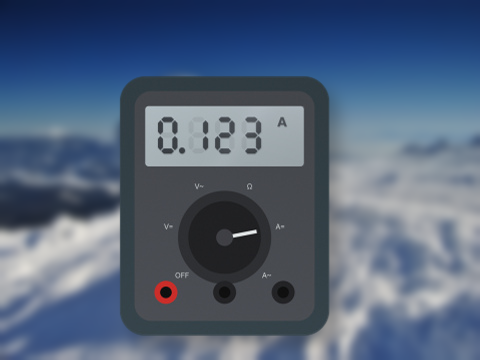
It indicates 0.123
